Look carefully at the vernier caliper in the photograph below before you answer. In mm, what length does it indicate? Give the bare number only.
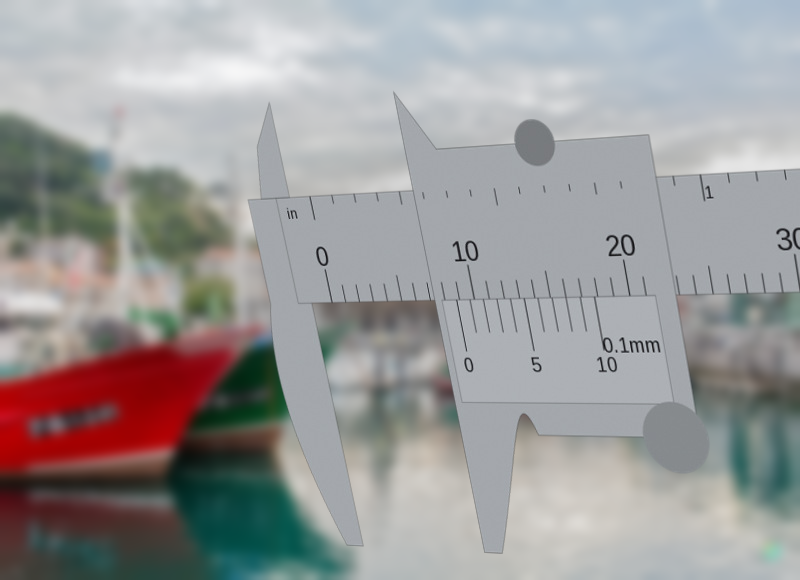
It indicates 8.8
